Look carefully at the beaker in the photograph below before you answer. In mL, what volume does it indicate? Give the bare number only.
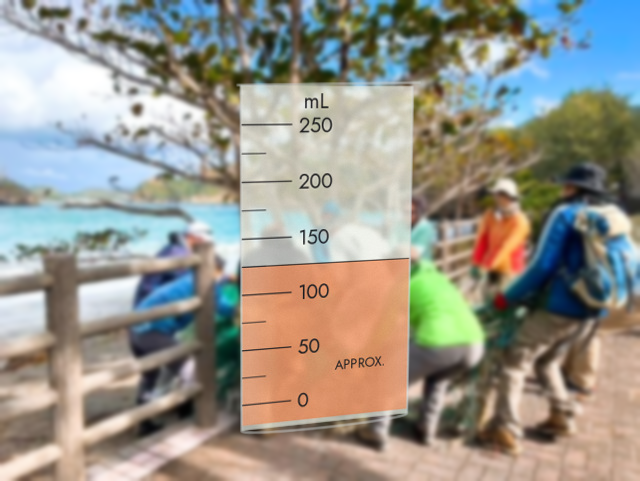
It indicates 125
